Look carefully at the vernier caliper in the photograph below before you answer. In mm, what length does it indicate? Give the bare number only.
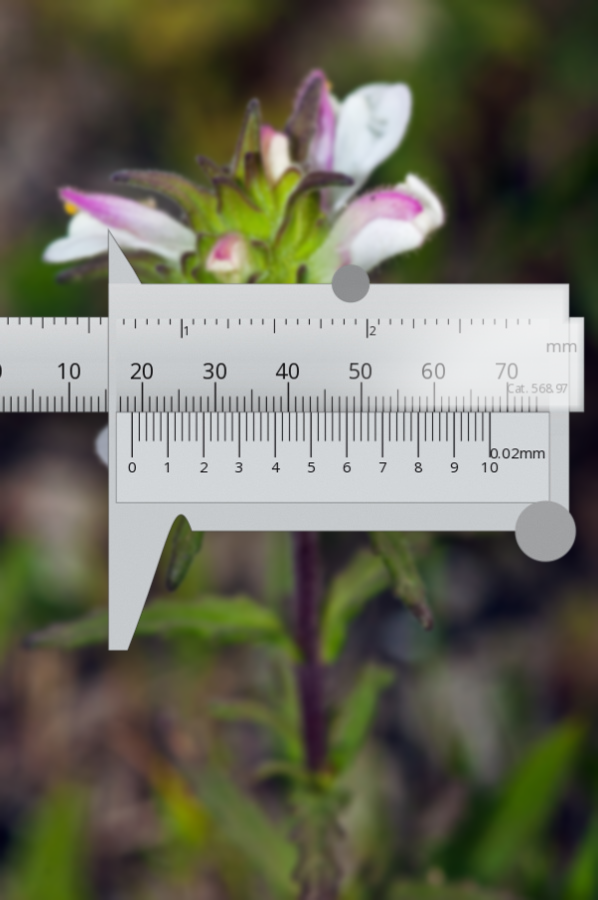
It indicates 18.6
